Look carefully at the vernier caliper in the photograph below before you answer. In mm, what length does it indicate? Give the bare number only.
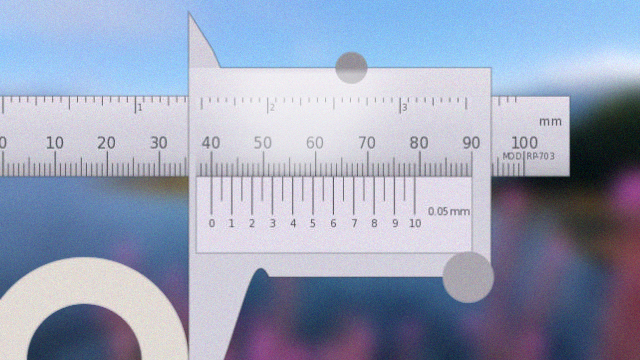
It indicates 40.0
